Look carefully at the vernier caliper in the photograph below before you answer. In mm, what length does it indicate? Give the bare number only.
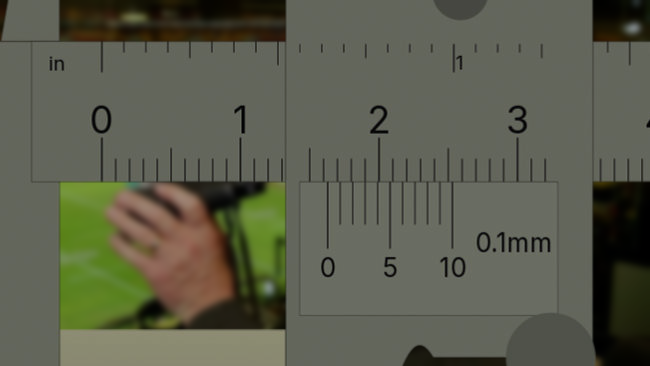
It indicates 16.3
